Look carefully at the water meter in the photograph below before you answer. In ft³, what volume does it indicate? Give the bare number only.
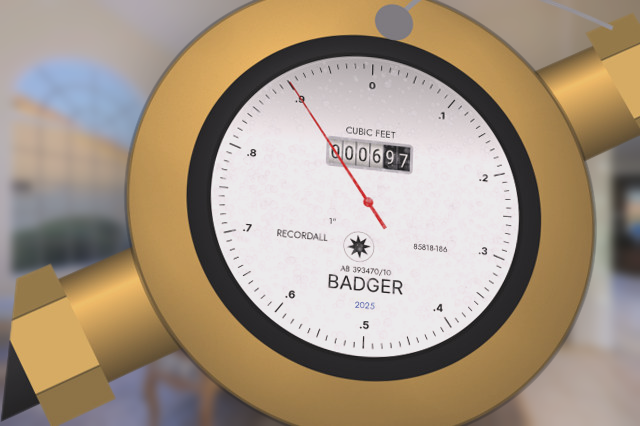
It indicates 696.90
